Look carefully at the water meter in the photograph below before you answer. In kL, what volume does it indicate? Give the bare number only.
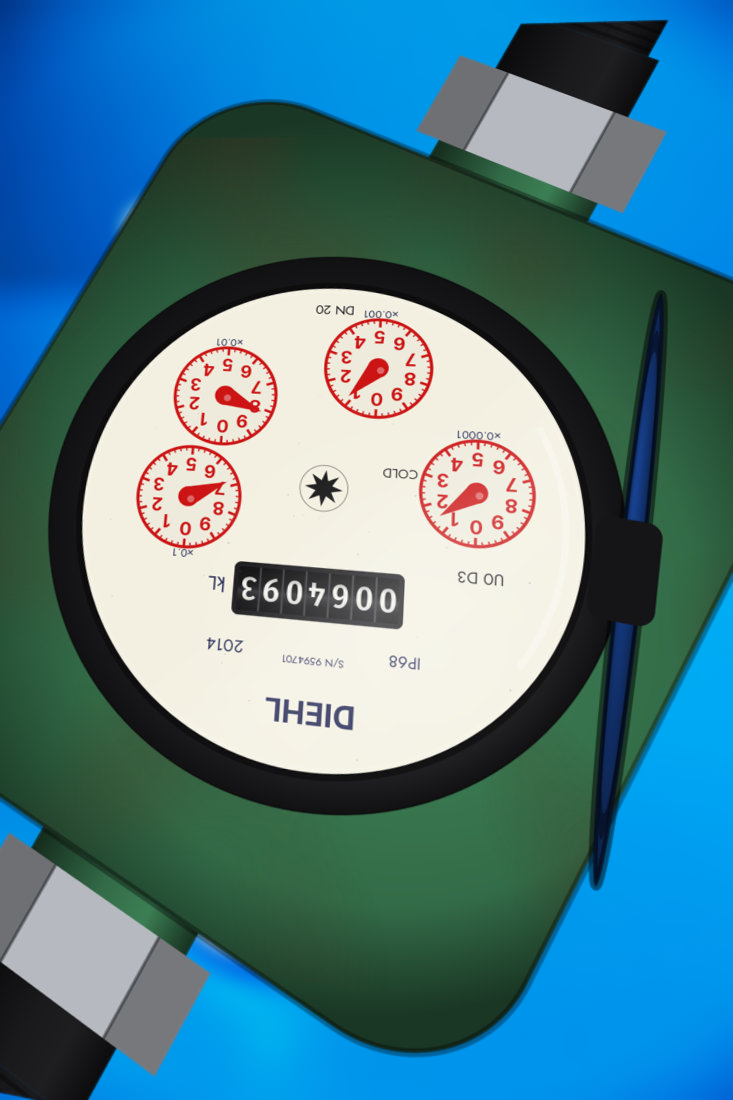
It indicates 64093.6811
